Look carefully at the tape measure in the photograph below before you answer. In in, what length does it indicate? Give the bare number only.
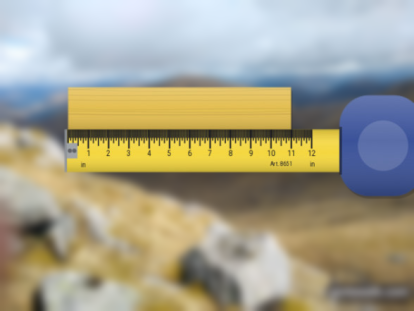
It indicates 11
